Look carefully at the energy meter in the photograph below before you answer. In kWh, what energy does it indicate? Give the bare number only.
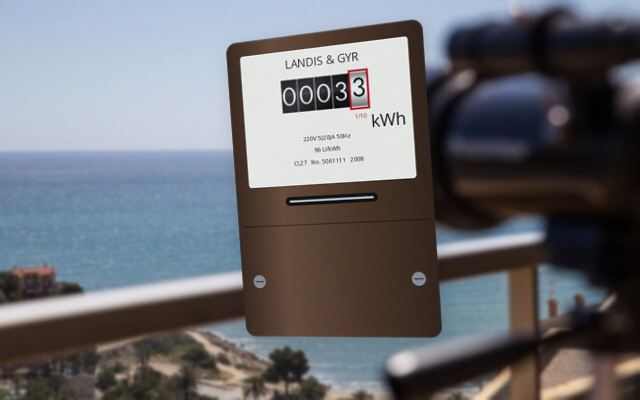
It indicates 3.3
